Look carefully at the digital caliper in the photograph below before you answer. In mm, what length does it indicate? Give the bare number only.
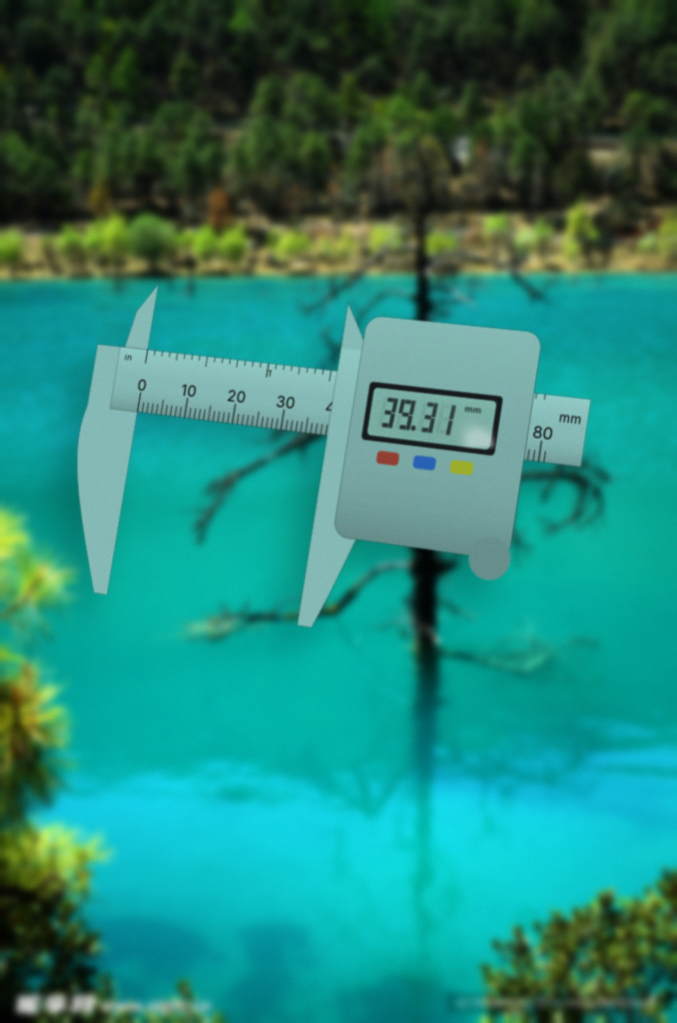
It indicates 39.31
